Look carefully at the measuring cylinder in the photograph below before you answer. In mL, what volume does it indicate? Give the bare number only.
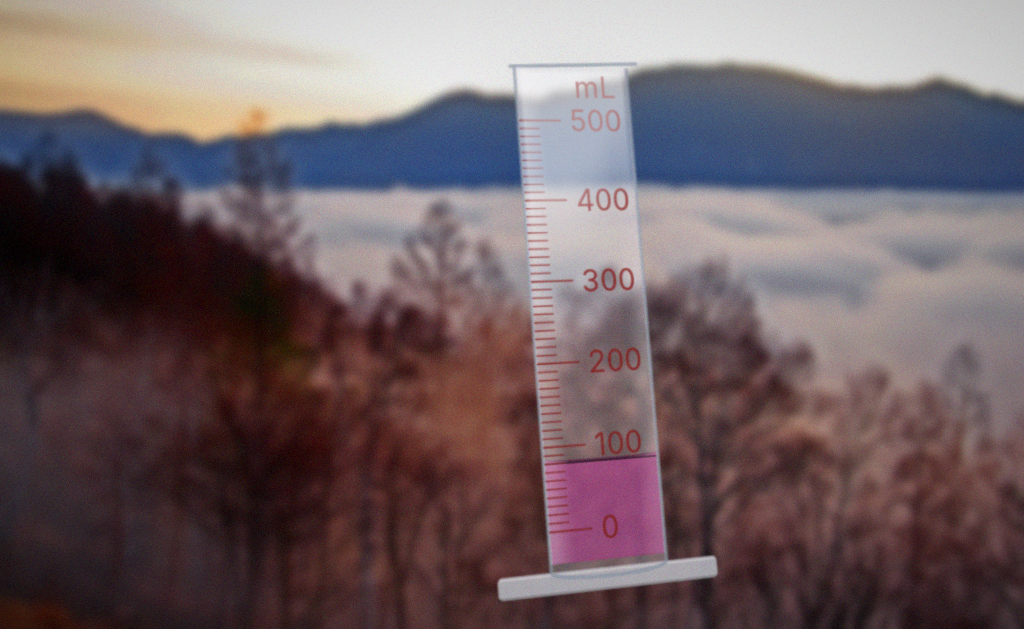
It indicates 80
